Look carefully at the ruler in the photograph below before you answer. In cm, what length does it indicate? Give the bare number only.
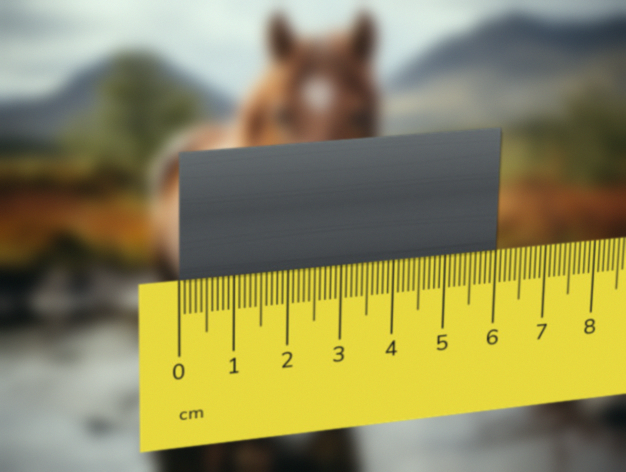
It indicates 6
